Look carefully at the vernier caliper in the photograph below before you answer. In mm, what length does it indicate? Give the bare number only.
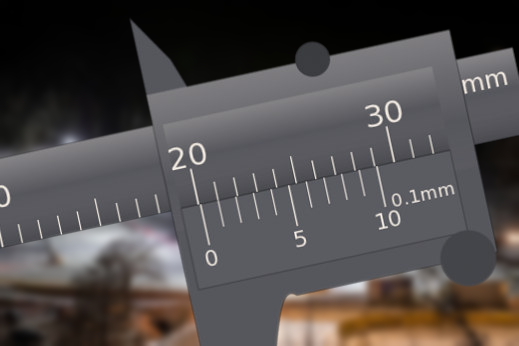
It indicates 20.1
